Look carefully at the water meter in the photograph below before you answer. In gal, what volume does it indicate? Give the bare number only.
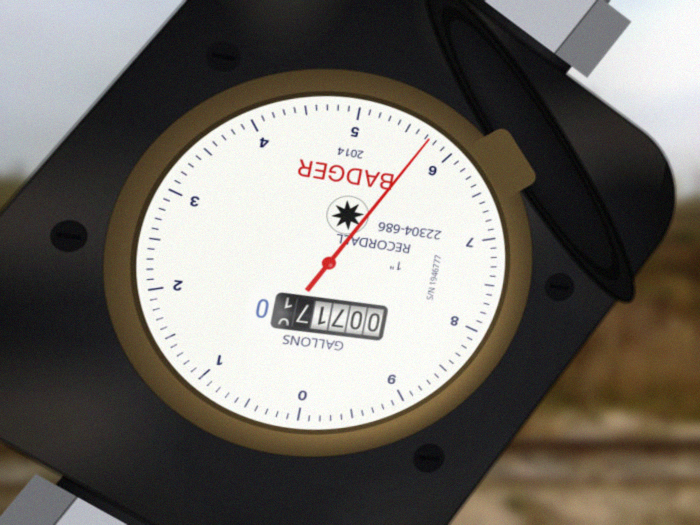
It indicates 71705.7
